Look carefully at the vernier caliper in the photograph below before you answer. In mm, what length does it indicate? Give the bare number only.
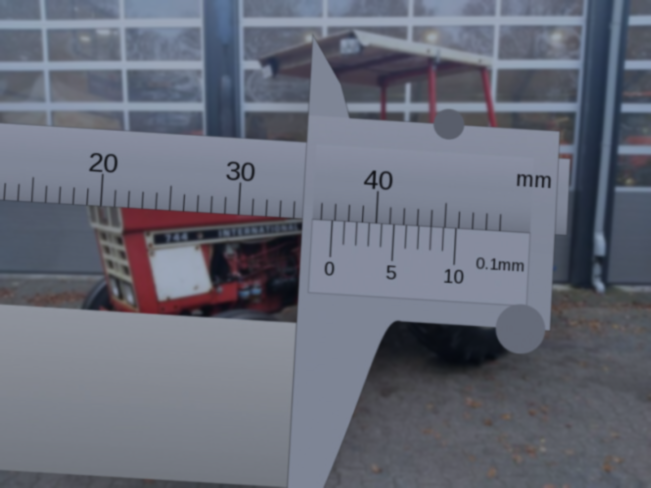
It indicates 36.8
